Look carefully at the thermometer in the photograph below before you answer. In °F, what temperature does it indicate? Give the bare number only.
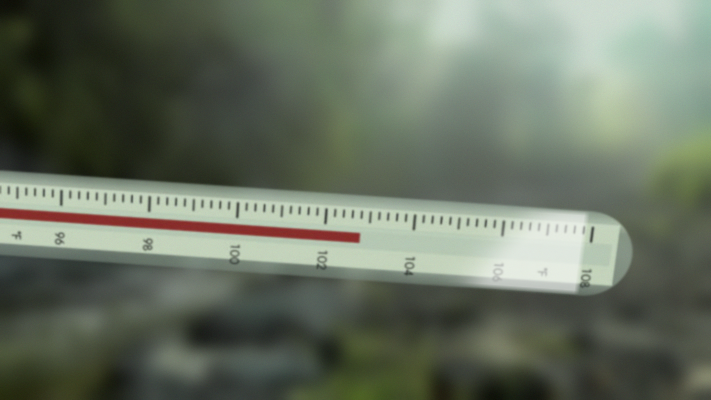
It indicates 102.8
